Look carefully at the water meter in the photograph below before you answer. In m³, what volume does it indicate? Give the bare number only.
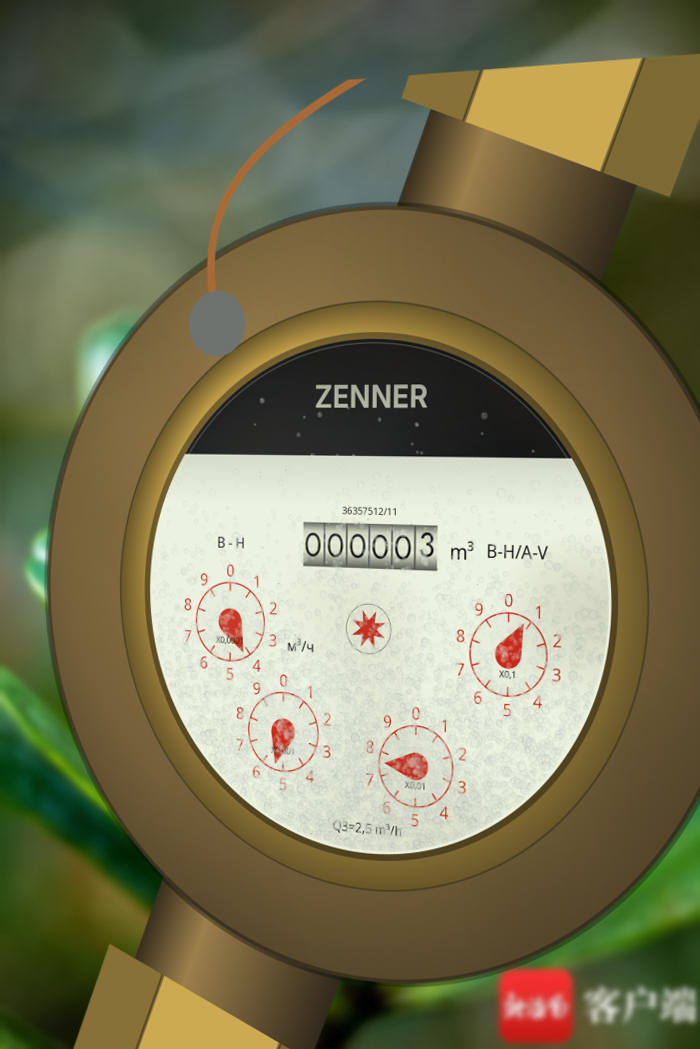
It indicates 3.0754
